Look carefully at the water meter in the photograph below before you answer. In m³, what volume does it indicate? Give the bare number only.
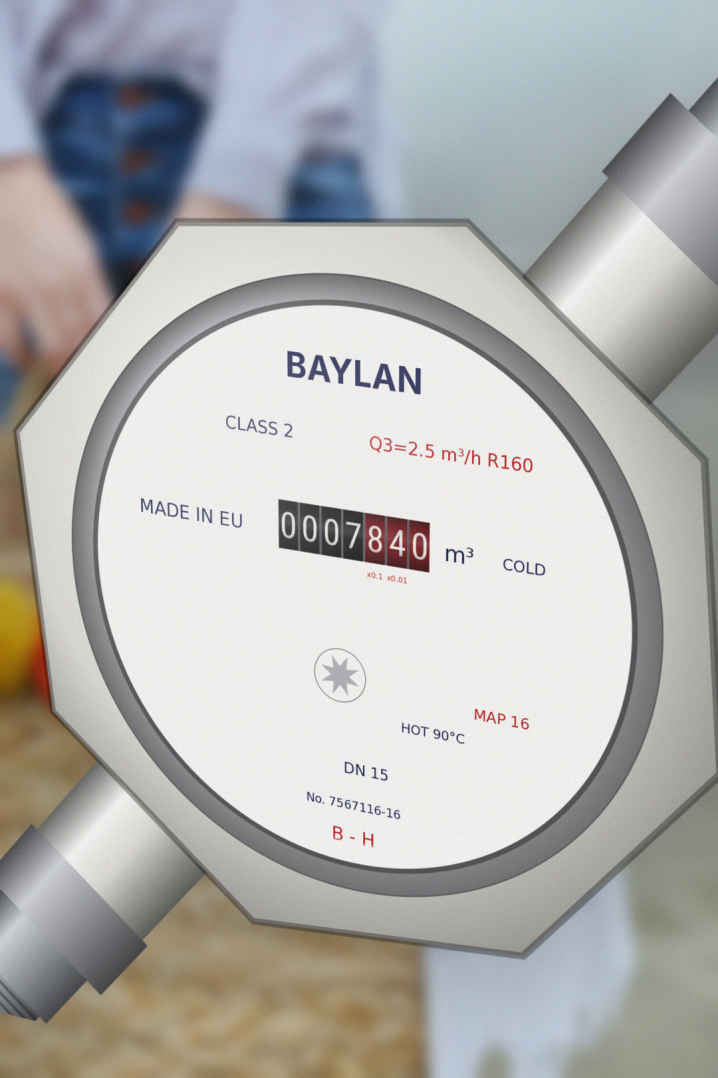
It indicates 7.840
